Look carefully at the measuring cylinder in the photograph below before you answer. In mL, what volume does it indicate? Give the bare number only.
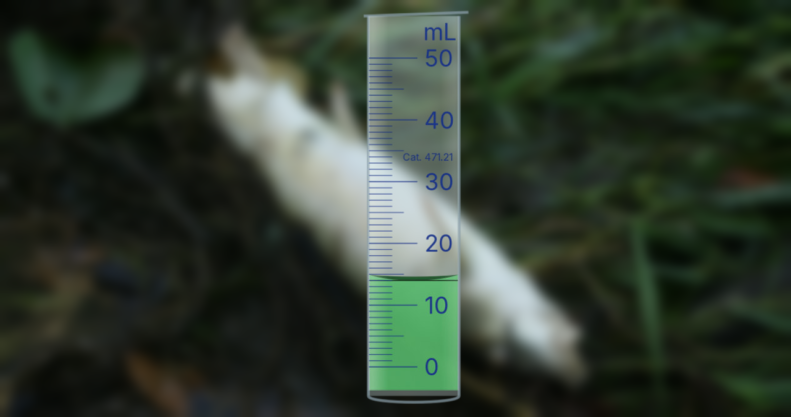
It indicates 14
